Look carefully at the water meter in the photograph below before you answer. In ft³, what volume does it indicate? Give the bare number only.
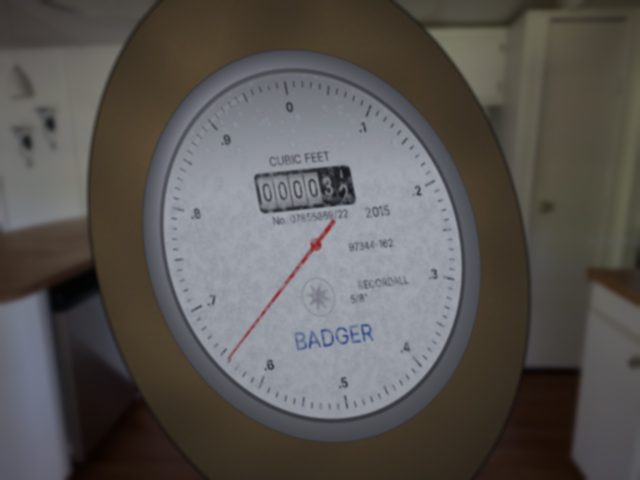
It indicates 31.64
